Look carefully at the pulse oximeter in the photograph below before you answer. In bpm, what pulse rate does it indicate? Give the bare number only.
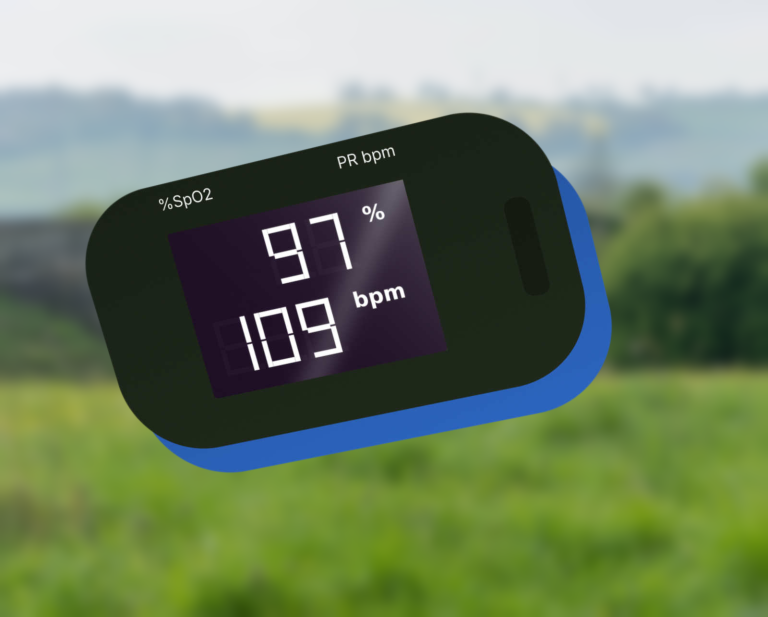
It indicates 109
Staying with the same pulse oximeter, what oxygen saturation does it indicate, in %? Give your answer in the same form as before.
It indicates 97
